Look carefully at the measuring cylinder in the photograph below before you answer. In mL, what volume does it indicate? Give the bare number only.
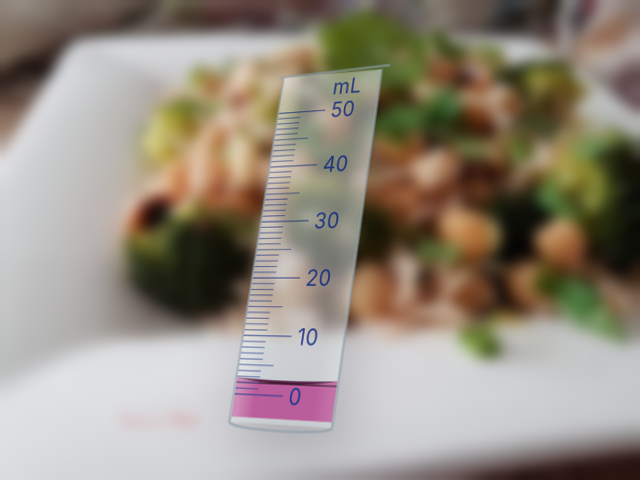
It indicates 2
